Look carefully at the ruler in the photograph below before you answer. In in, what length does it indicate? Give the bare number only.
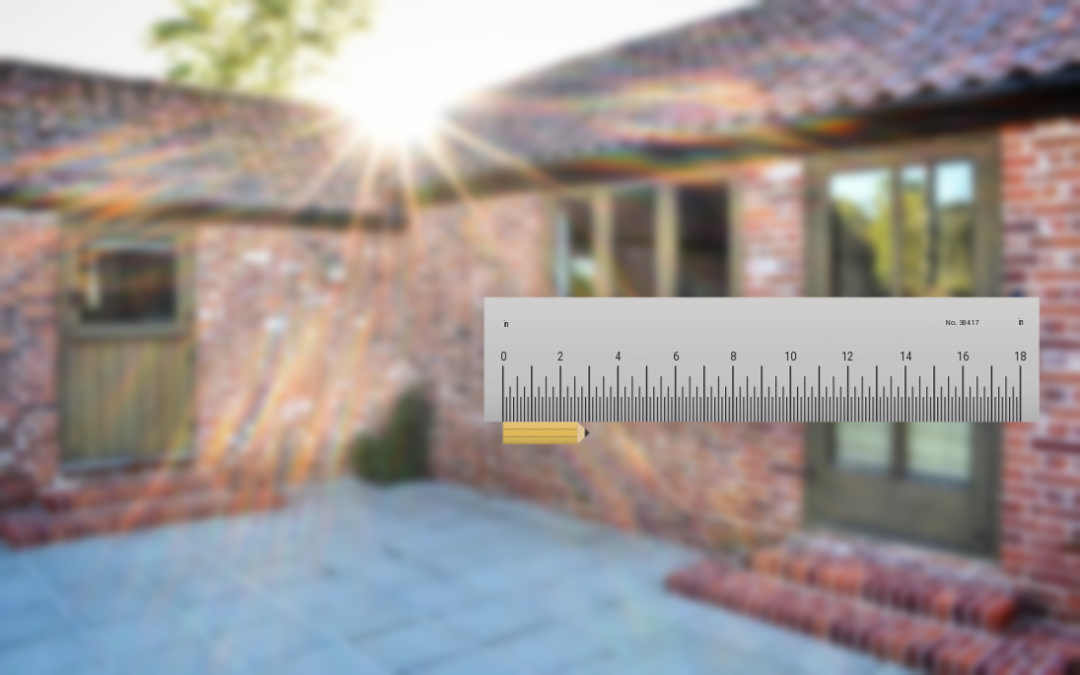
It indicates 3
